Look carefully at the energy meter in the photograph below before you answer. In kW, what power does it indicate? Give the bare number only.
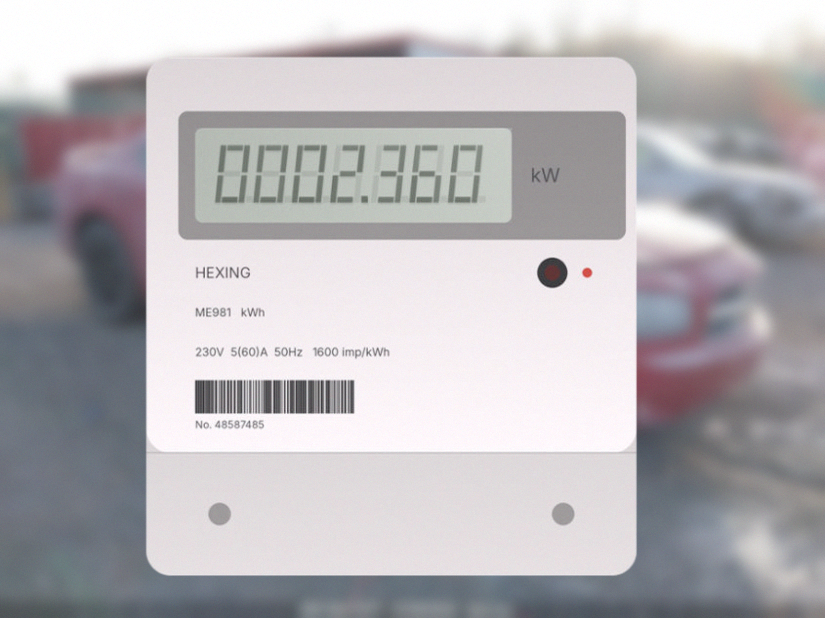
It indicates 2.360
